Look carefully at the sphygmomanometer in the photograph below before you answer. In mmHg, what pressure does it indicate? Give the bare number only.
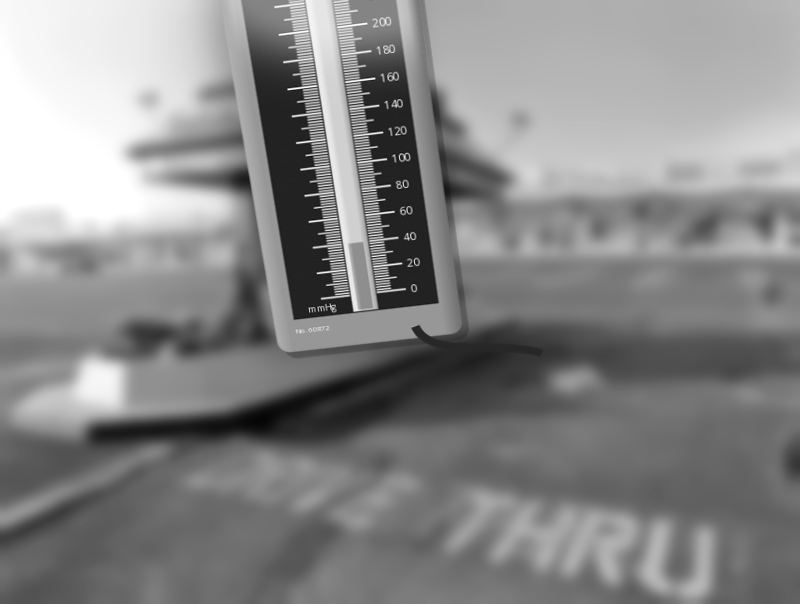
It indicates 40
